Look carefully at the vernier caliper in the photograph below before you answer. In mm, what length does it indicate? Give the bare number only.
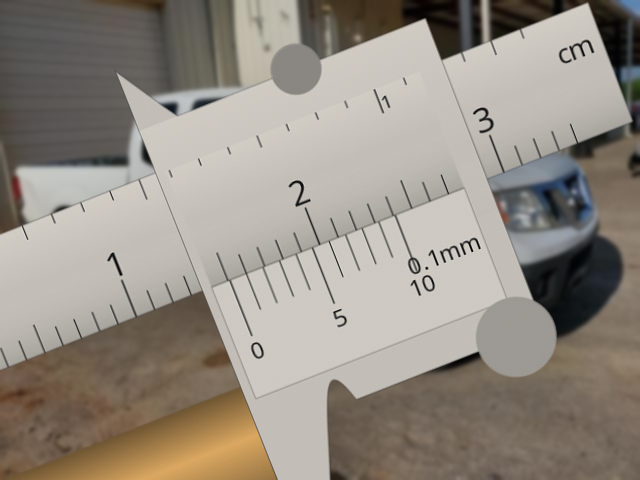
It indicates 15.1
